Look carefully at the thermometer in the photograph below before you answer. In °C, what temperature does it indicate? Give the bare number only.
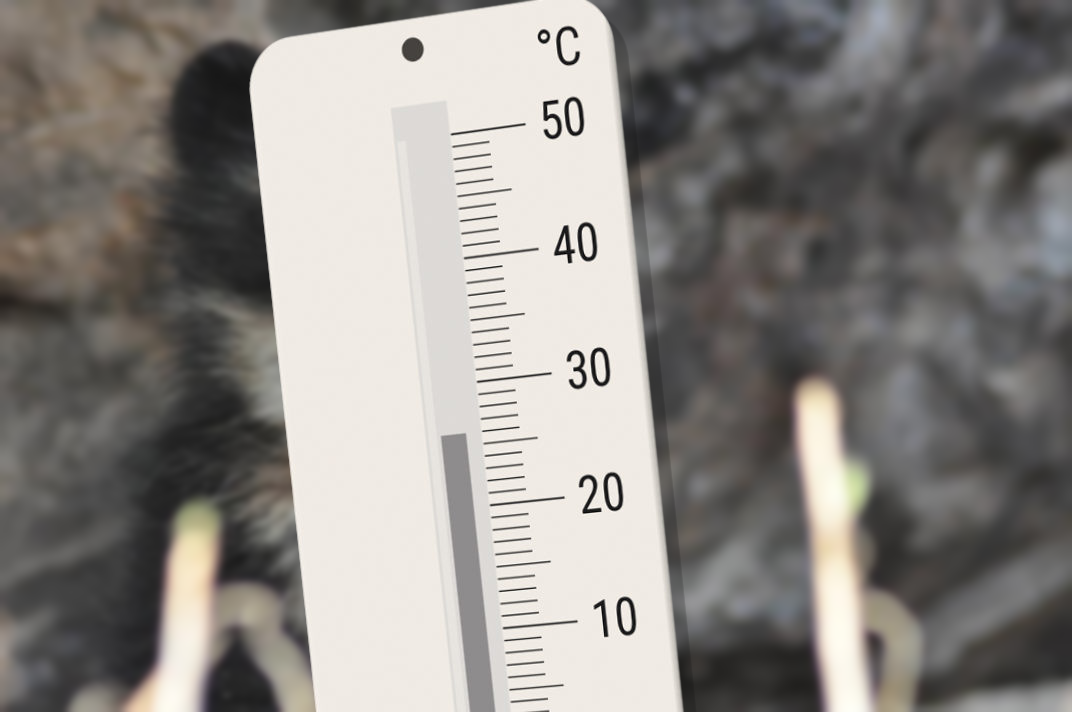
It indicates 26
